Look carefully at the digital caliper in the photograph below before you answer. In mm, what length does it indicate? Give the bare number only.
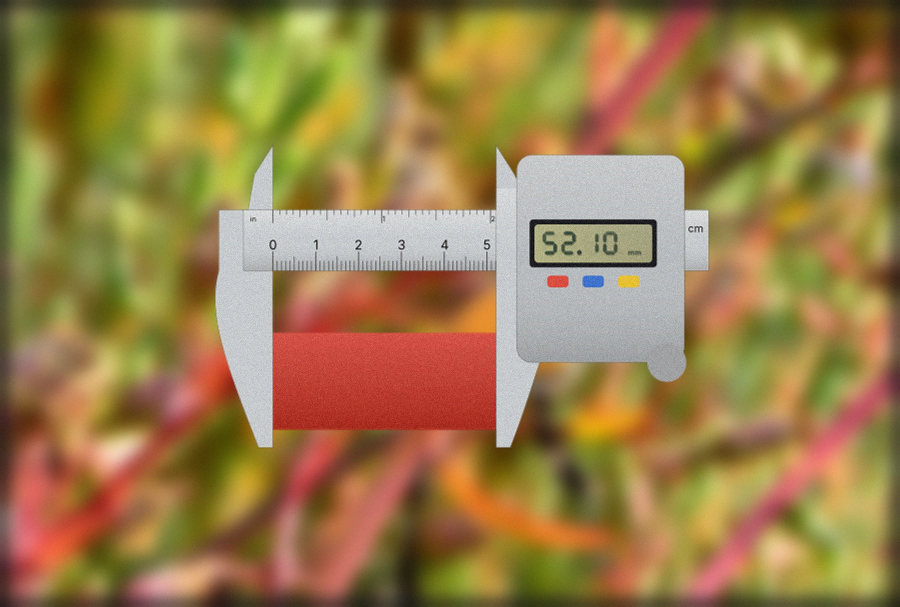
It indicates 52.10
